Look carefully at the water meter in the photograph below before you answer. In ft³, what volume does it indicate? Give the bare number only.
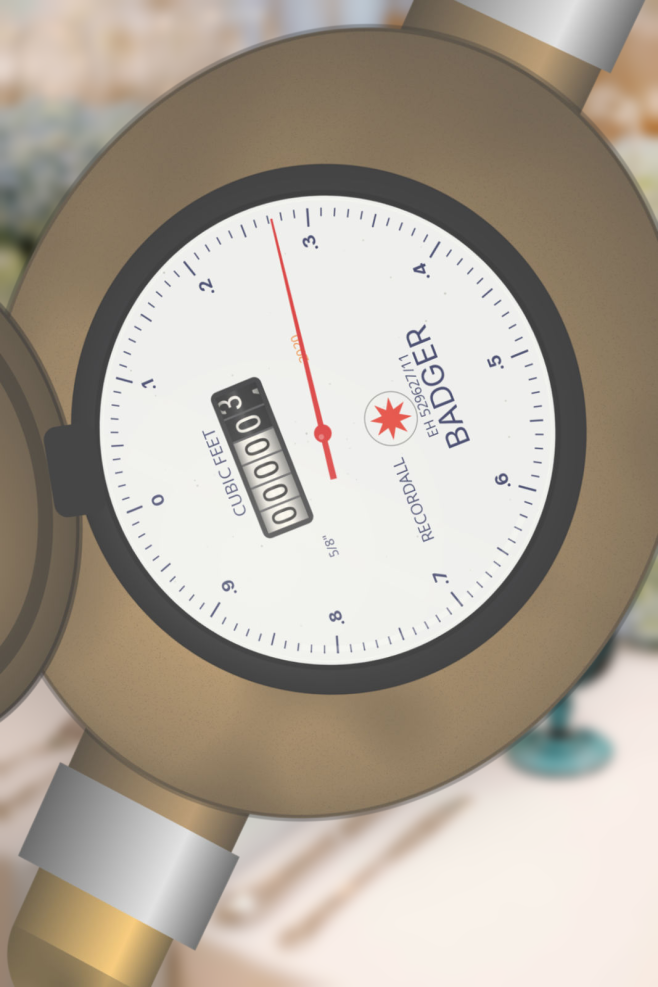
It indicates 3.27
